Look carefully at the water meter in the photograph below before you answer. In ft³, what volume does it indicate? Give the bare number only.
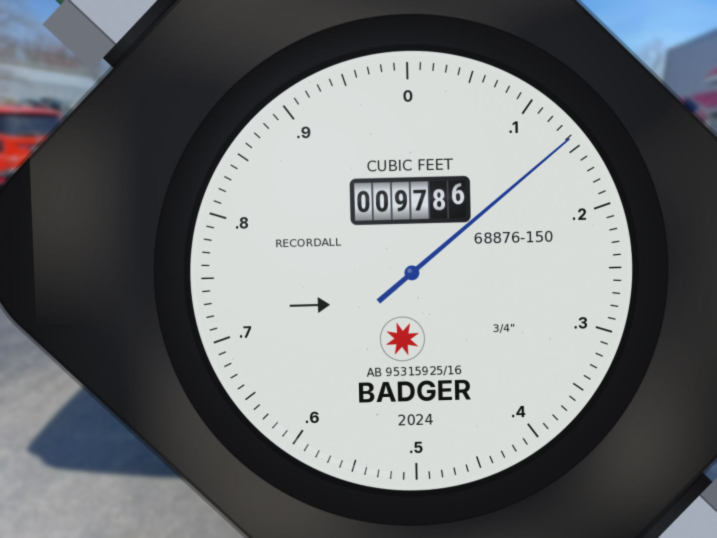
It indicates 9786.14
